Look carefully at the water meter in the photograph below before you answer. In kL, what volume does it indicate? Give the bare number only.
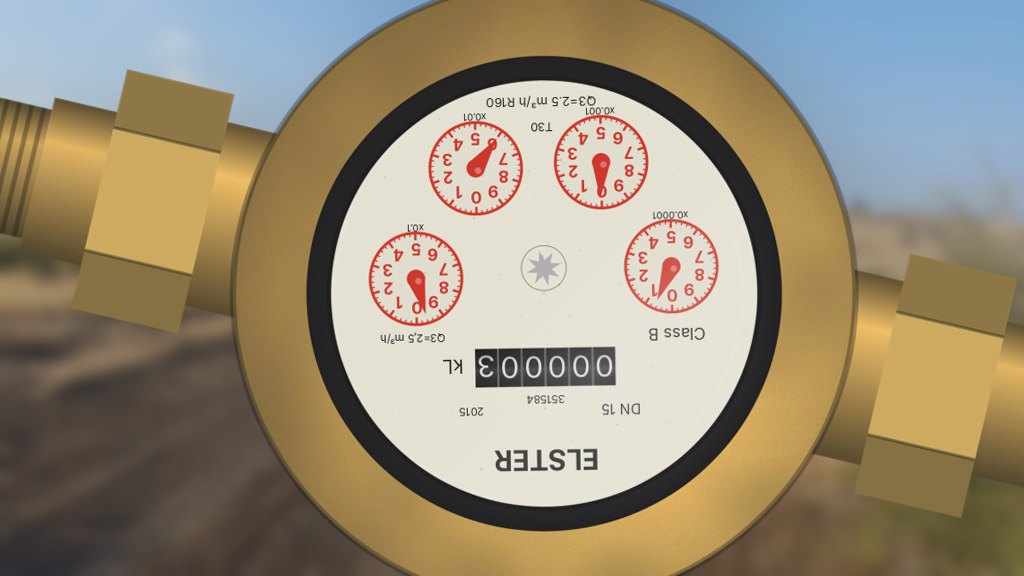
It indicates 2.9600
